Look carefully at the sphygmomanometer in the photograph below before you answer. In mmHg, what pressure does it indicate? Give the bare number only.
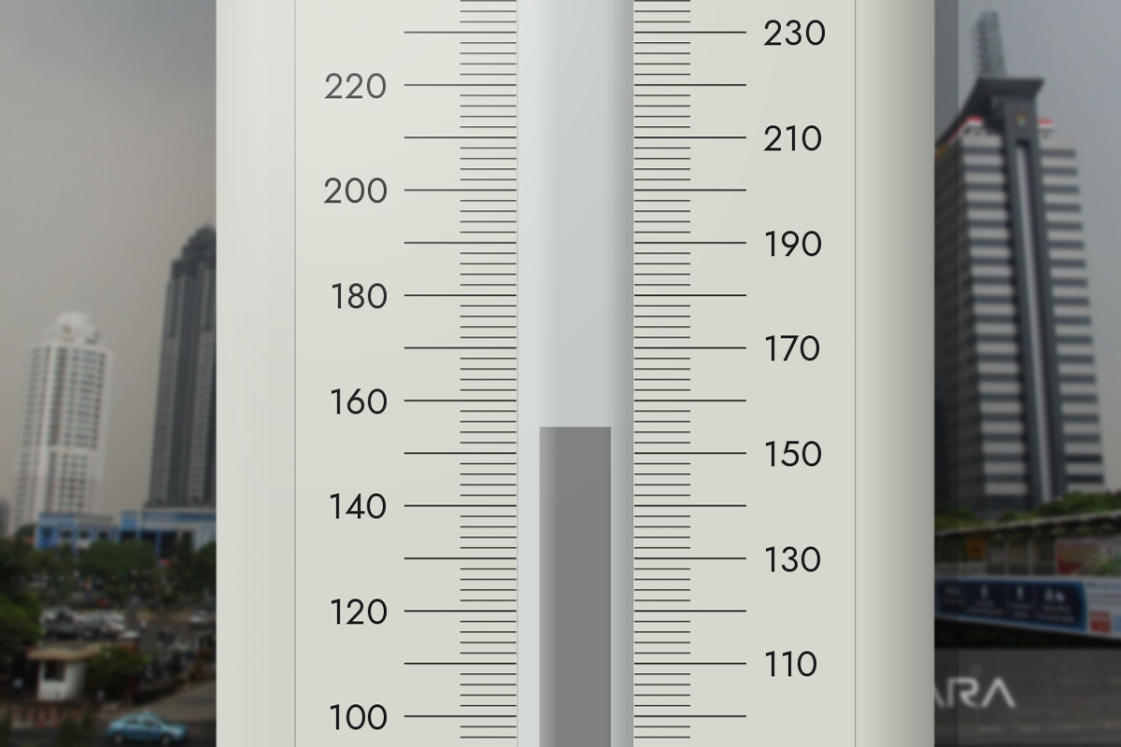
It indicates 155
